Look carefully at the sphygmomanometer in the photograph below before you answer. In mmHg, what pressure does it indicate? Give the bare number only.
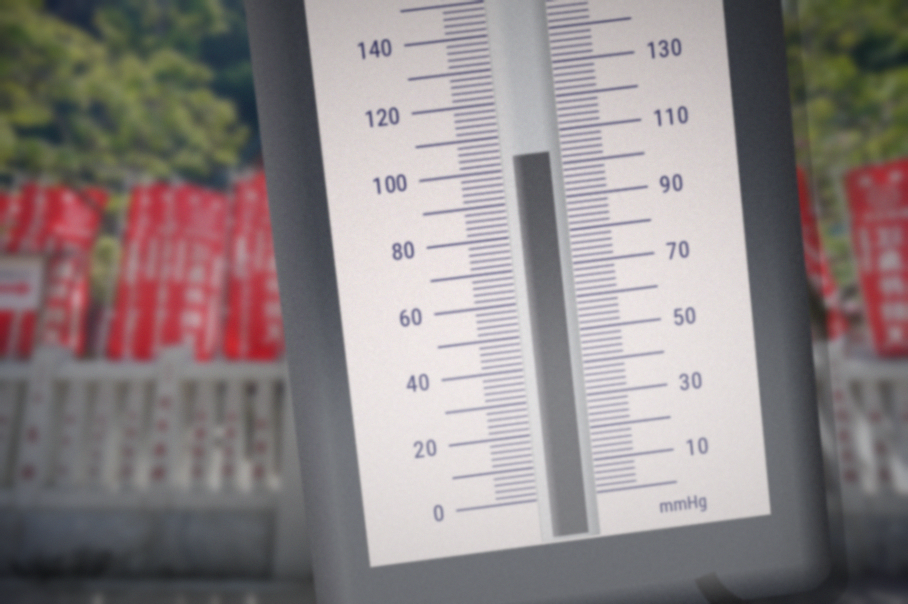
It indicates 104
